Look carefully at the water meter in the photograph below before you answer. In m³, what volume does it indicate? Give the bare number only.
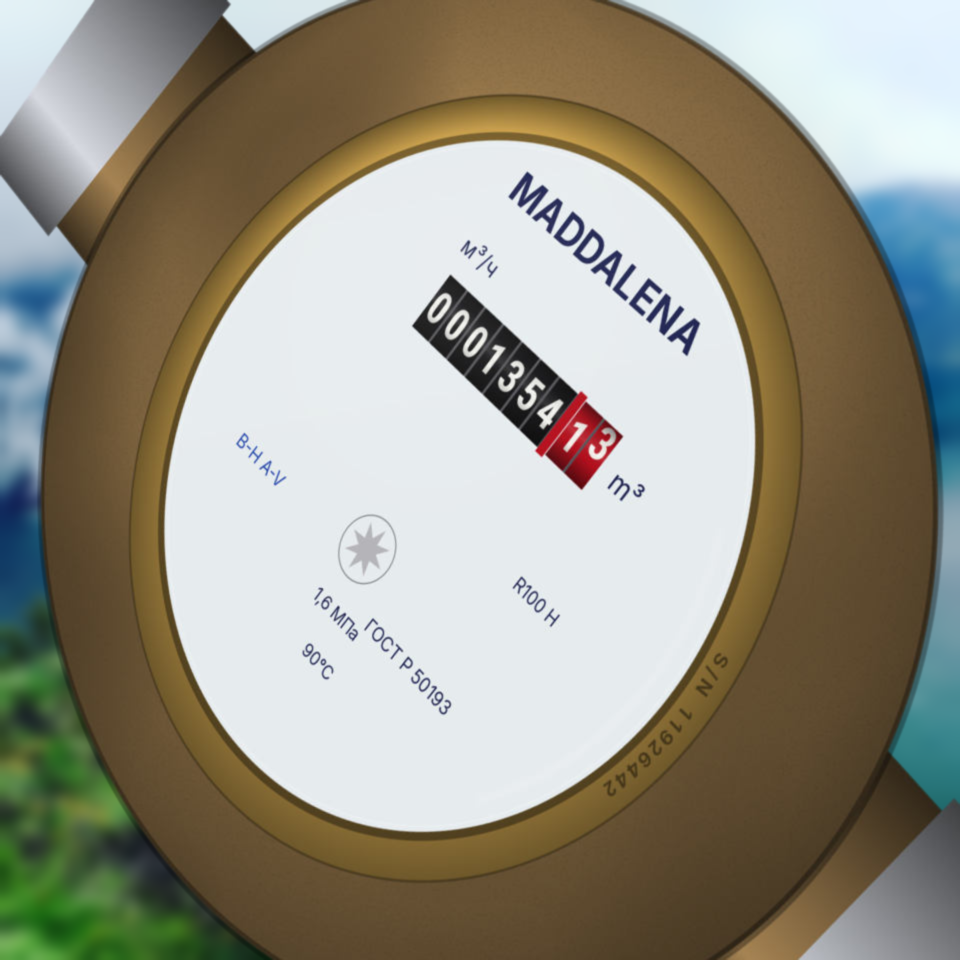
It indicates 1354.13
